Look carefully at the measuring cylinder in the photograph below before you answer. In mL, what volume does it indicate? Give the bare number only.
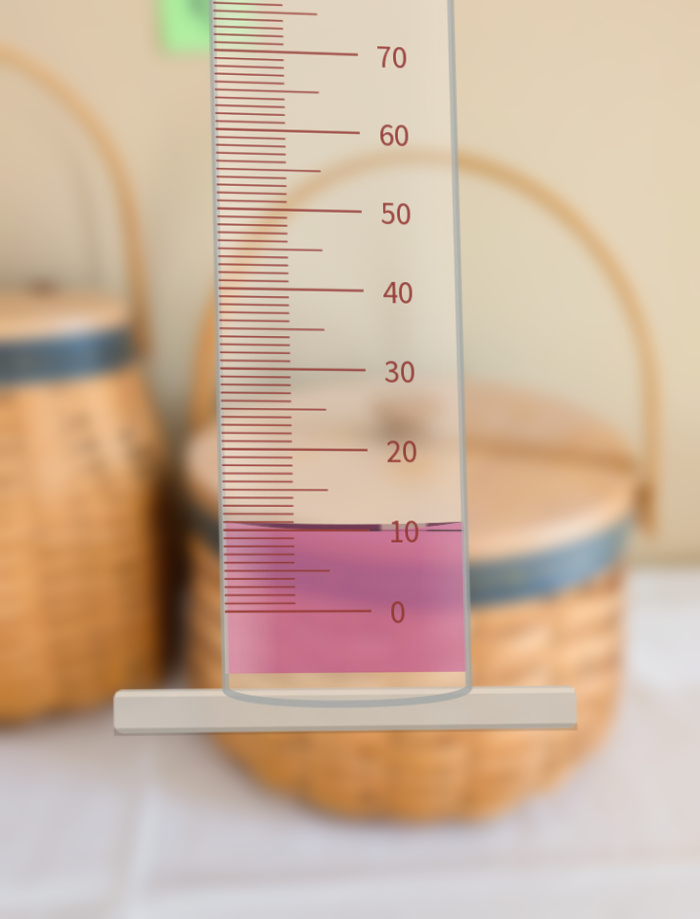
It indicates 10
